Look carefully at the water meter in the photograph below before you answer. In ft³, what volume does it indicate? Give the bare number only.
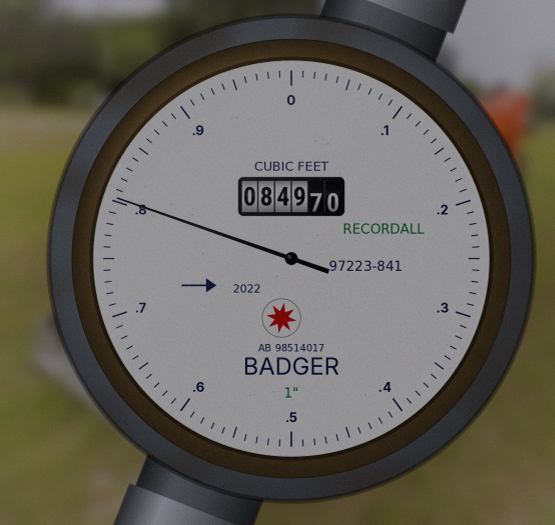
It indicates 84969.80
